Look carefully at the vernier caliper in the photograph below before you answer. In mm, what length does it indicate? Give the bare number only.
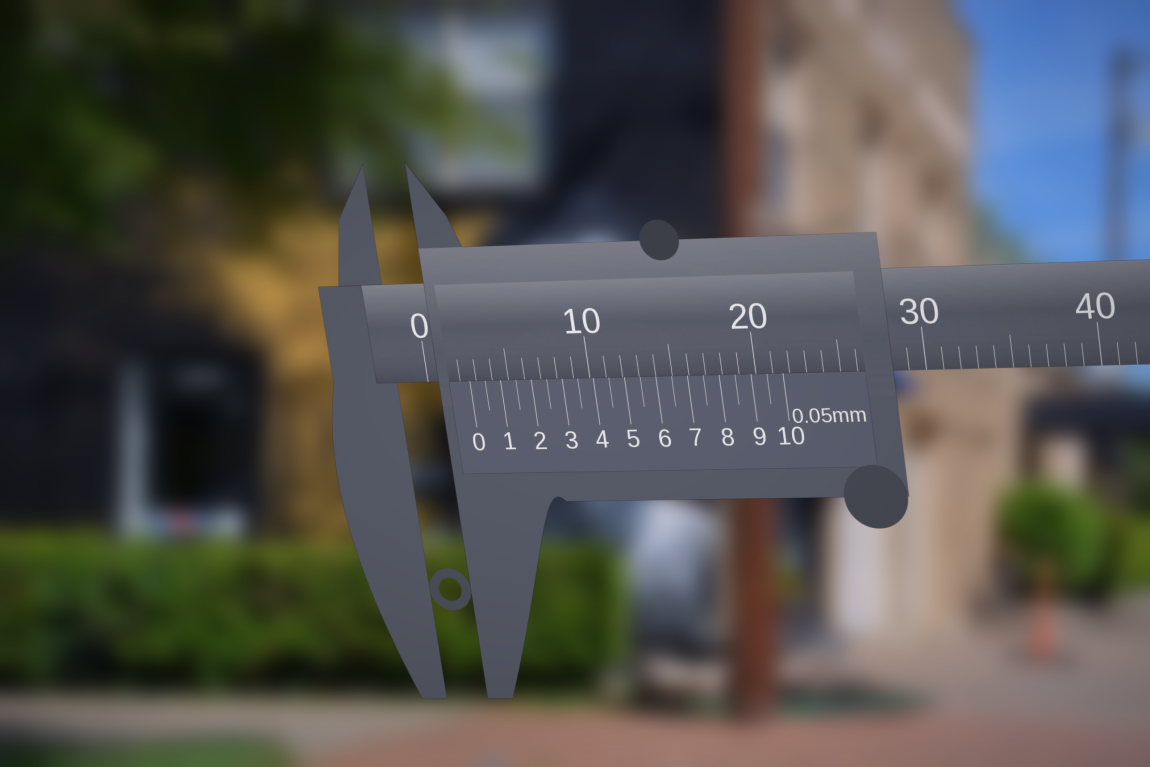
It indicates 2.6
